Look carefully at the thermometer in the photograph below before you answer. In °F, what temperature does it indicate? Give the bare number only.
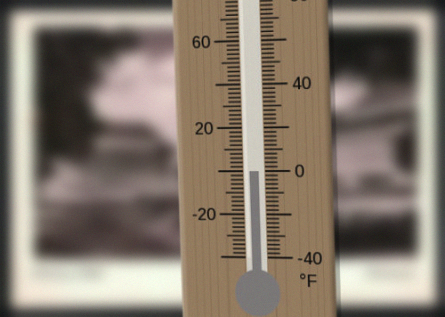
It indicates 0
